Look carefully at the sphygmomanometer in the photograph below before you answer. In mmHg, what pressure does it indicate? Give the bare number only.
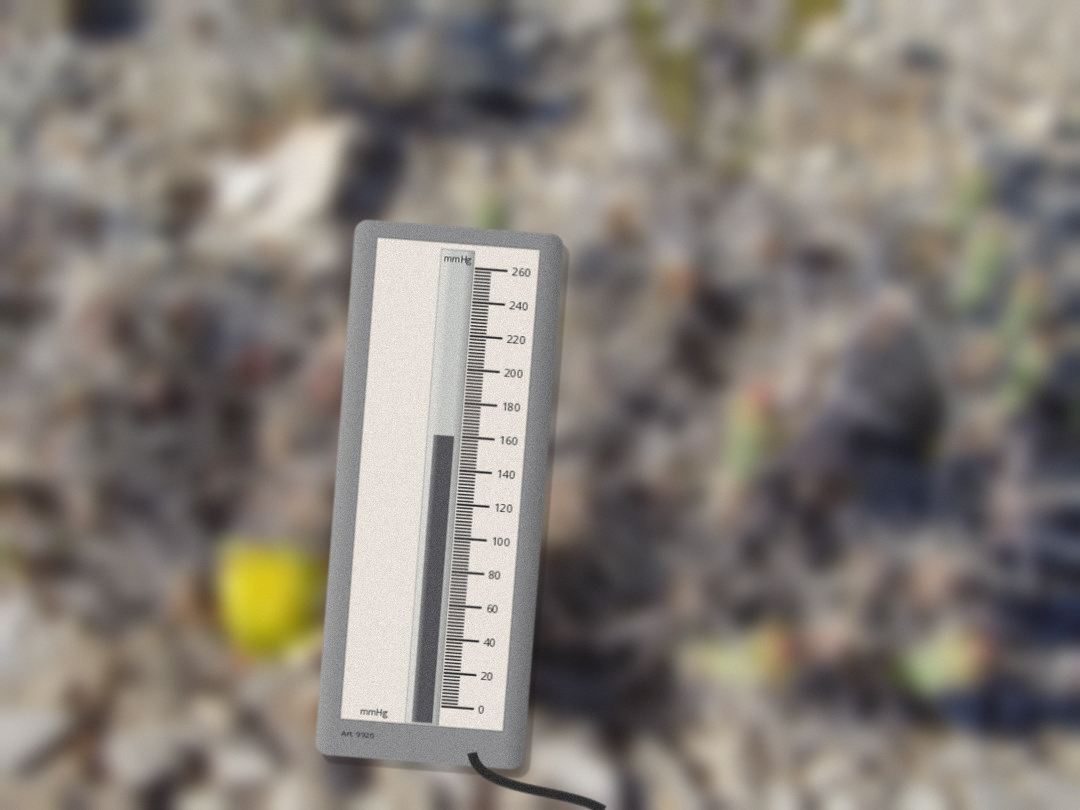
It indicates 160
